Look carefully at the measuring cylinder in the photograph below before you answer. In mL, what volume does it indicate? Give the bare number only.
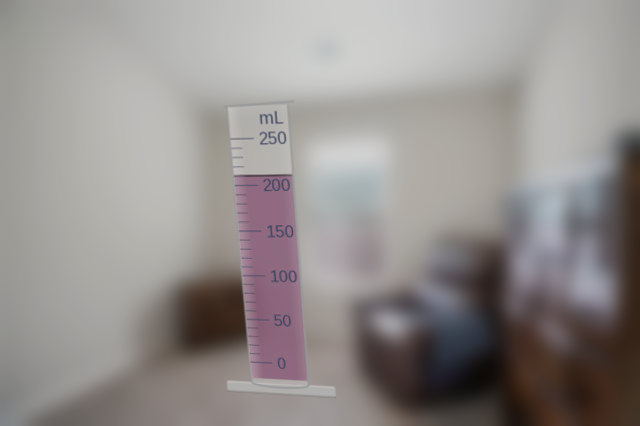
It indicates 210
